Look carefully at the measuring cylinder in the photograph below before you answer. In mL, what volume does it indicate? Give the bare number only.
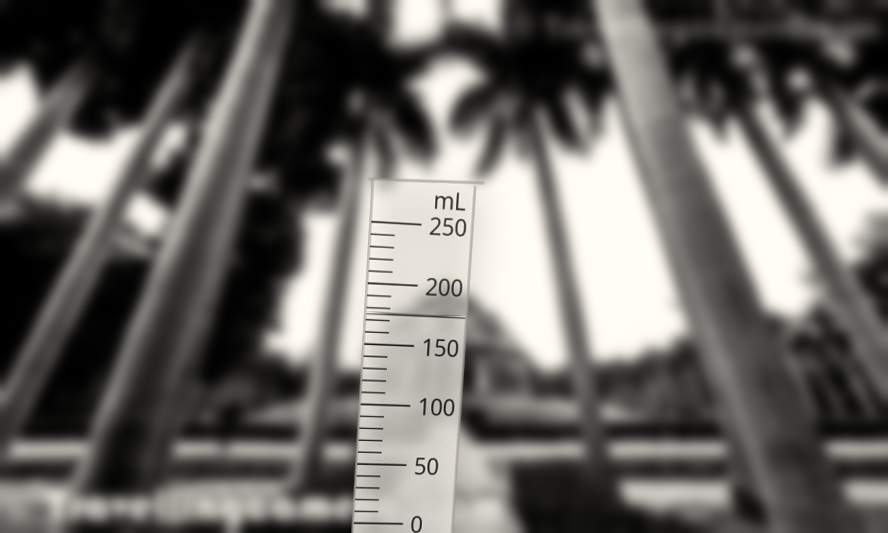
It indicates 175
